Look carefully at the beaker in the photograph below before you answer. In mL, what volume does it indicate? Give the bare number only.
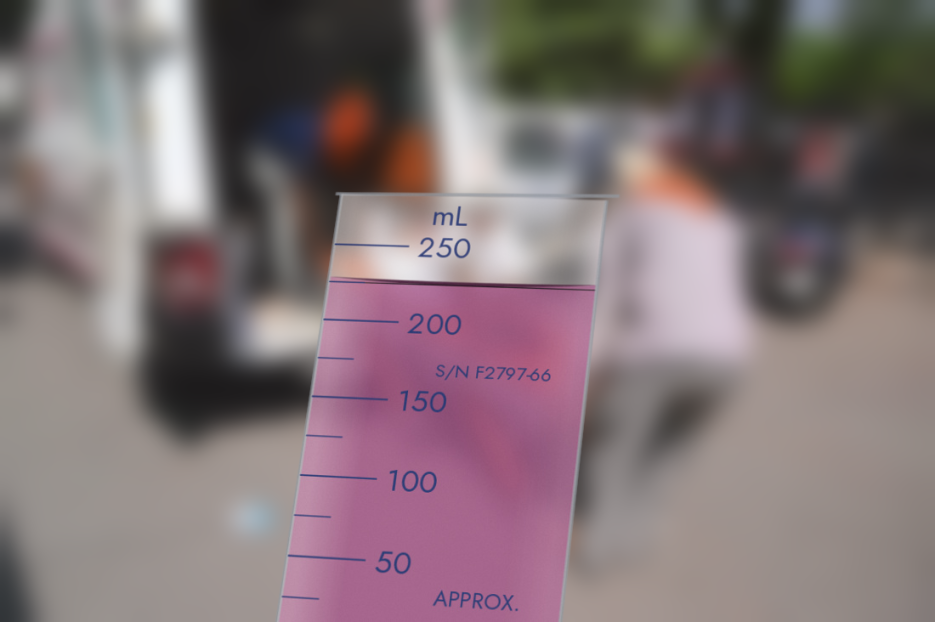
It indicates 225
